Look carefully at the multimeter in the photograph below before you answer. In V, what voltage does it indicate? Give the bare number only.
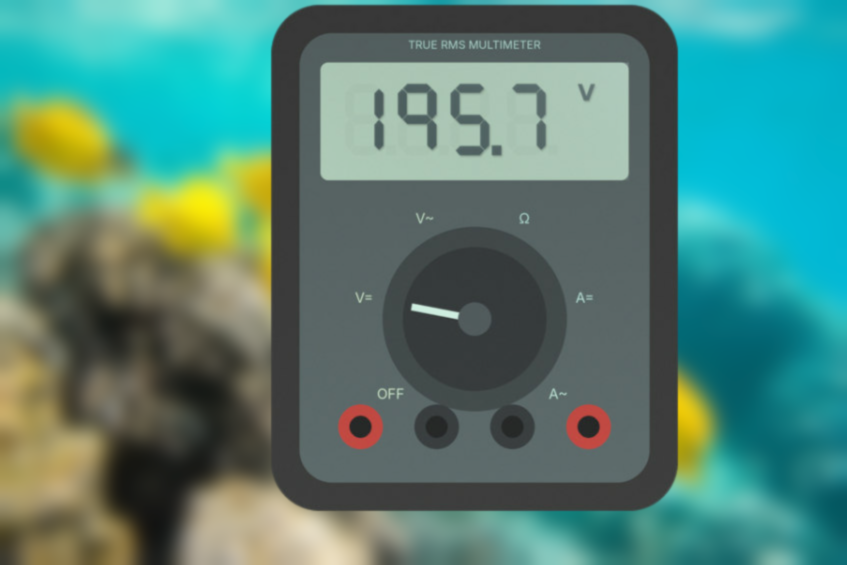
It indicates 195.7
